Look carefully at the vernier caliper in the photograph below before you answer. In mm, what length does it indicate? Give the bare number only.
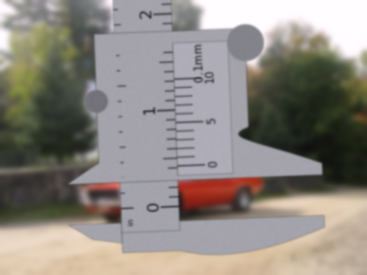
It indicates 4.2
